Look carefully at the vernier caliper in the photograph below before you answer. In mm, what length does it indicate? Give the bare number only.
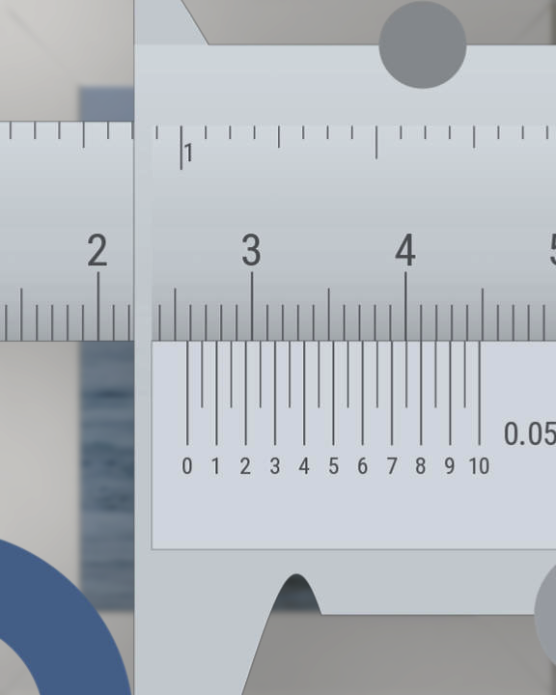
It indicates 25.8
